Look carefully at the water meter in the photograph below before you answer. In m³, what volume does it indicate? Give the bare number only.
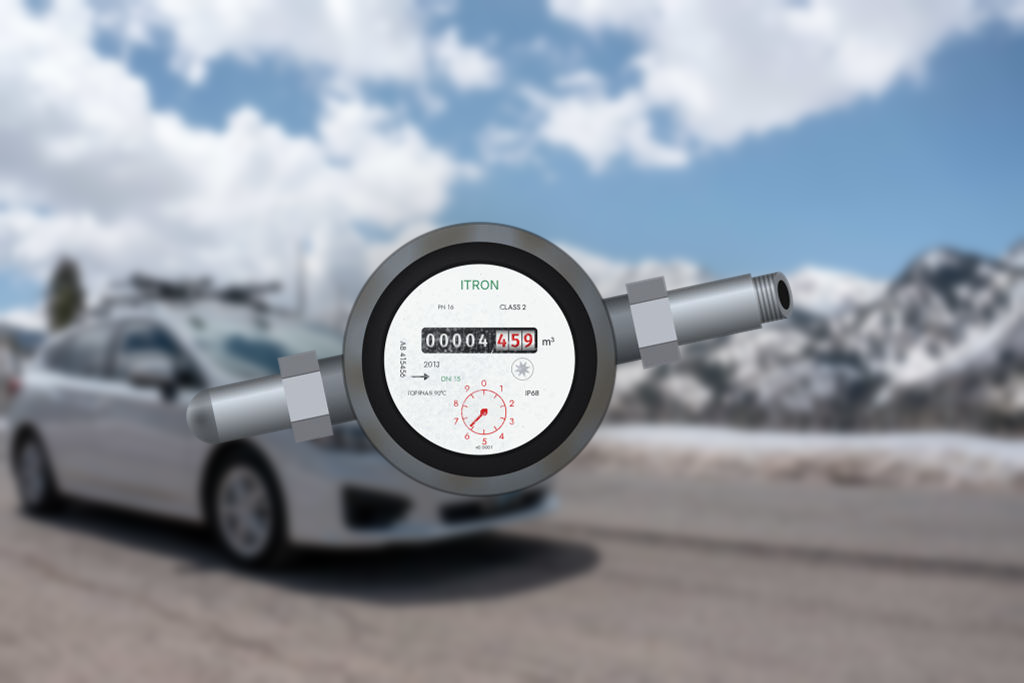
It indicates 4.4596
